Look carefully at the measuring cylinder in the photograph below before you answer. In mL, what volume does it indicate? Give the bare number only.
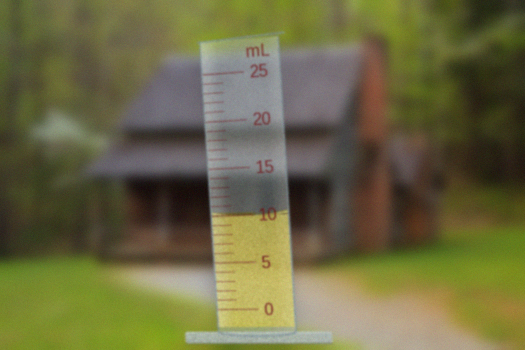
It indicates 10
